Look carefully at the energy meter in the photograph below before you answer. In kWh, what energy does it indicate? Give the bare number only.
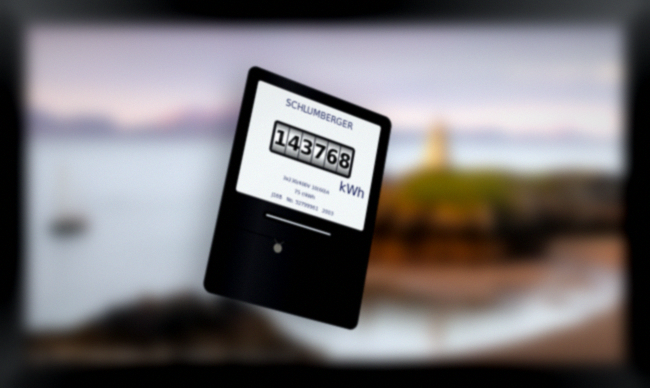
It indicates 143768
